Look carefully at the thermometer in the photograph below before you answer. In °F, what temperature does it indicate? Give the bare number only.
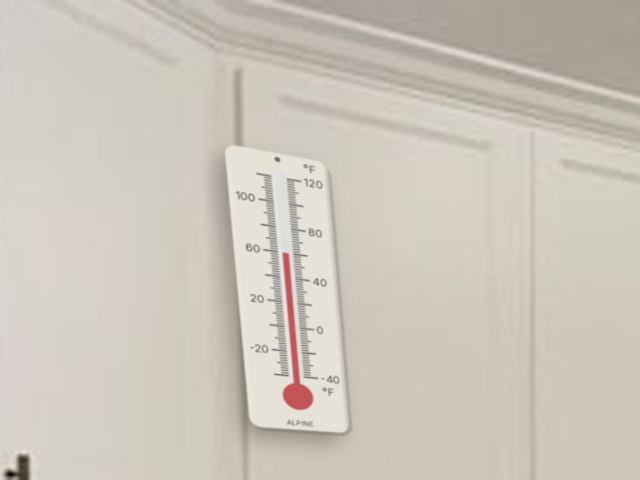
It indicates 60
